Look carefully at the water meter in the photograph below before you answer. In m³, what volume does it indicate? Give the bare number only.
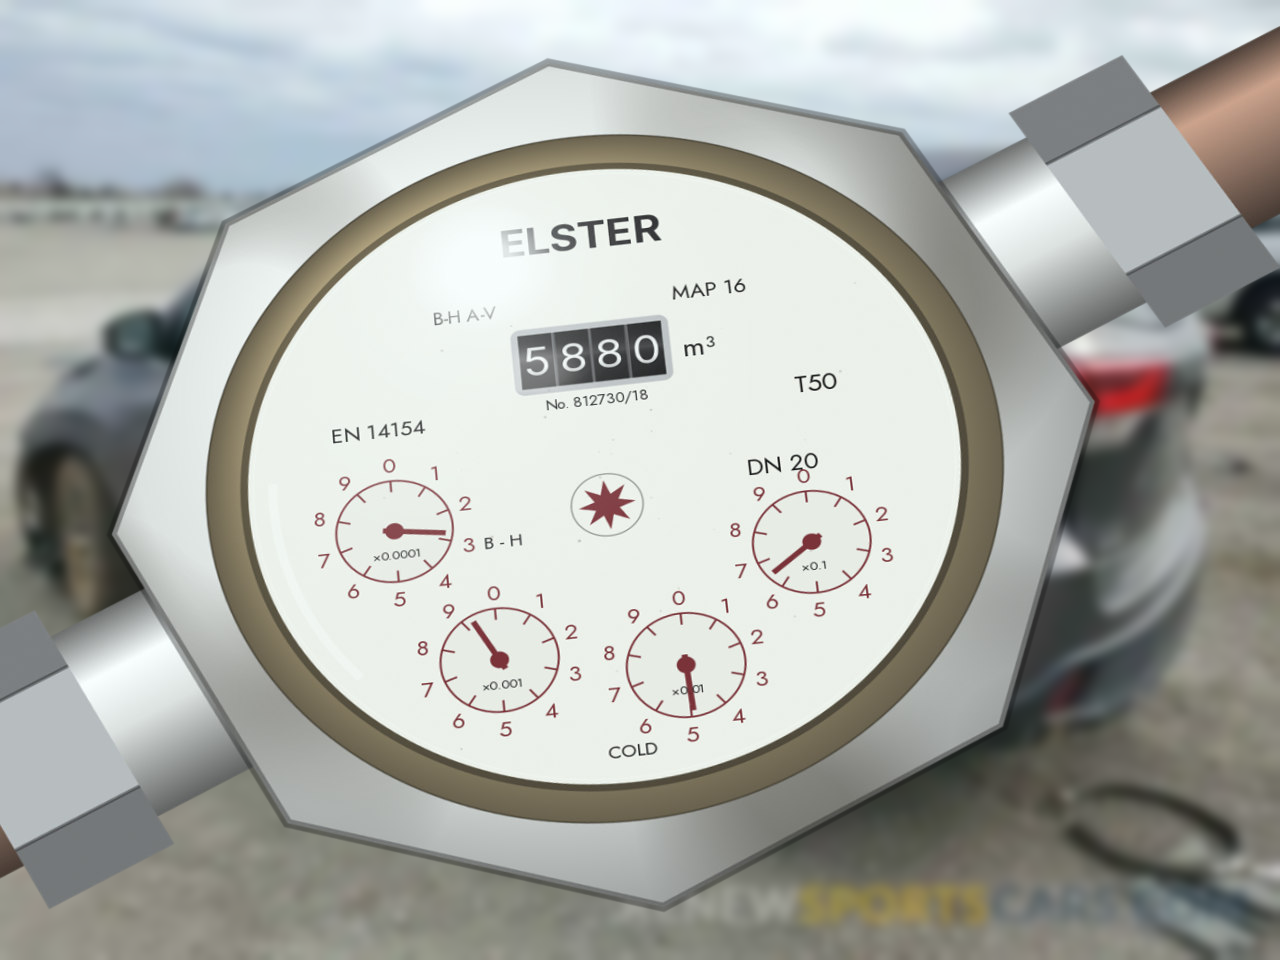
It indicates 5880.6492
